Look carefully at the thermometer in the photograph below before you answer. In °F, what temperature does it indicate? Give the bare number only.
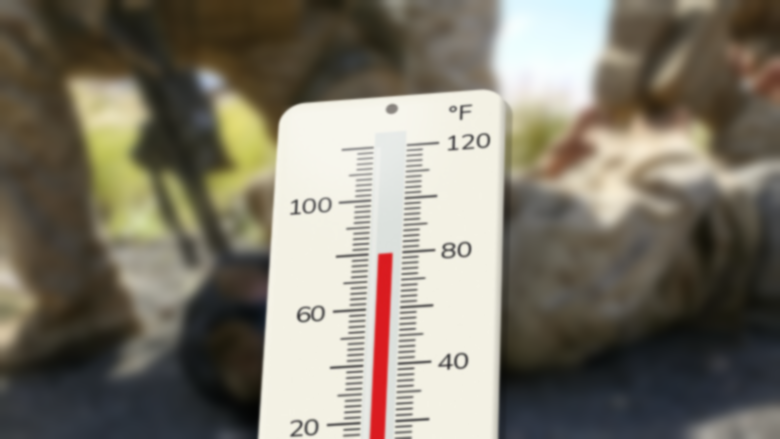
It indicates 80
